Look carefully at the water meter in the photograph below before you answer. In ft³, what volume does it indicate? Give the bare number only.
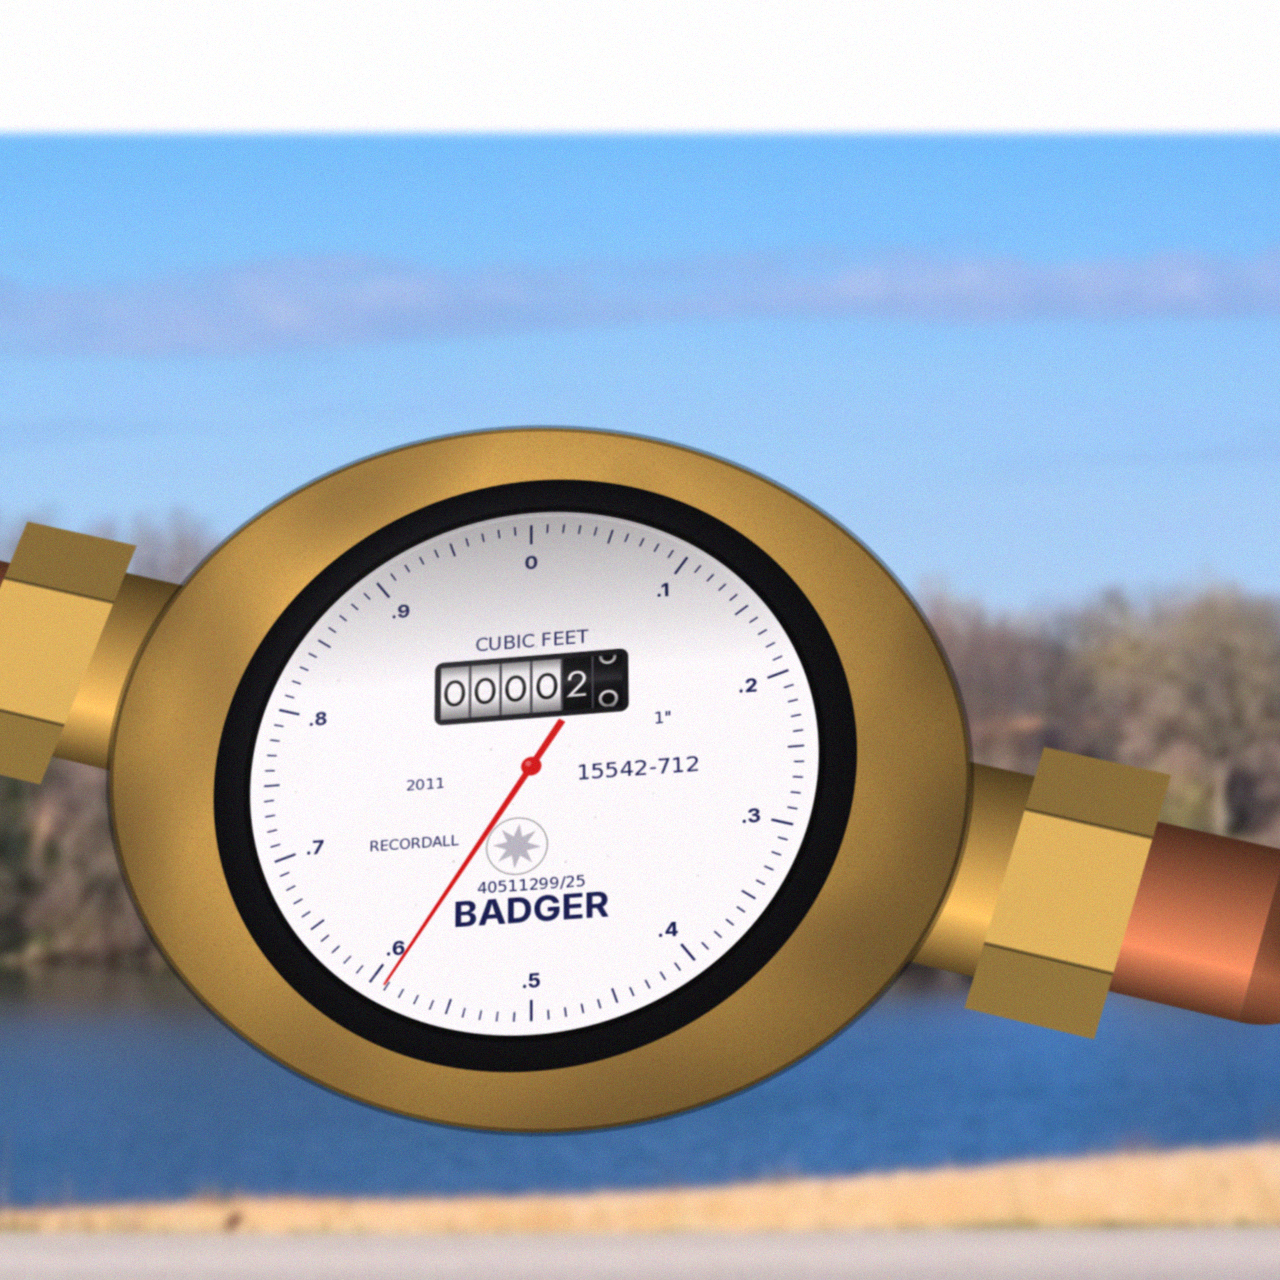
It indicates 28.59
